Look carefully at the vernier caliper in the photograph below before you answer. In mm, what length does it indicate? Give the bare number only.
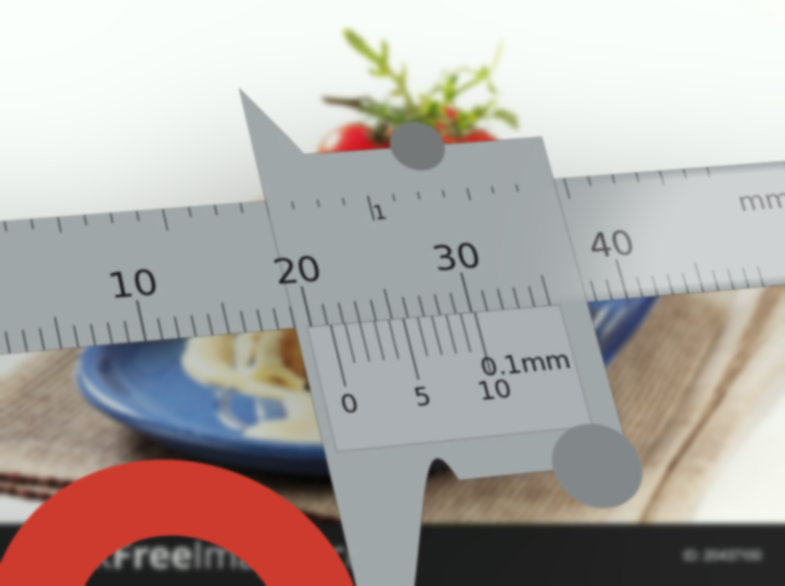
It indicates 21.2
